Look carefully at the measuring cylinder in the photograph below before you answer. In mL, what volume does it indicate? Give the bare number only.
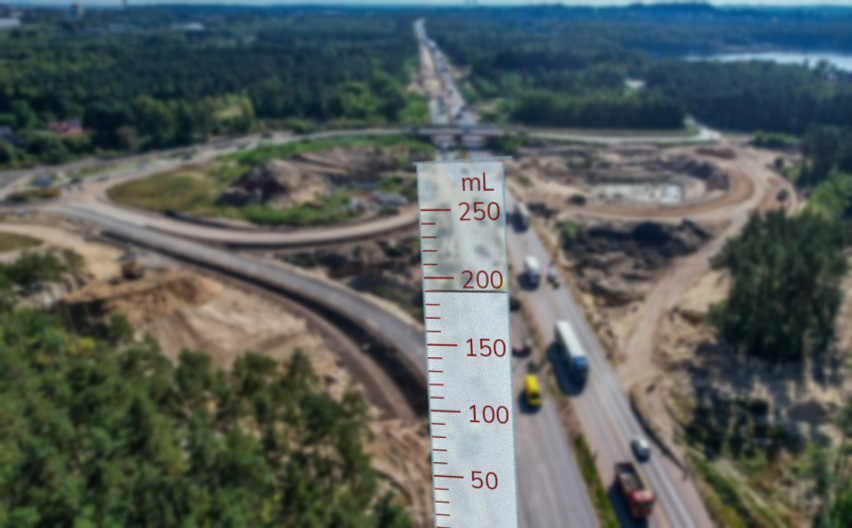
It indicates 190
